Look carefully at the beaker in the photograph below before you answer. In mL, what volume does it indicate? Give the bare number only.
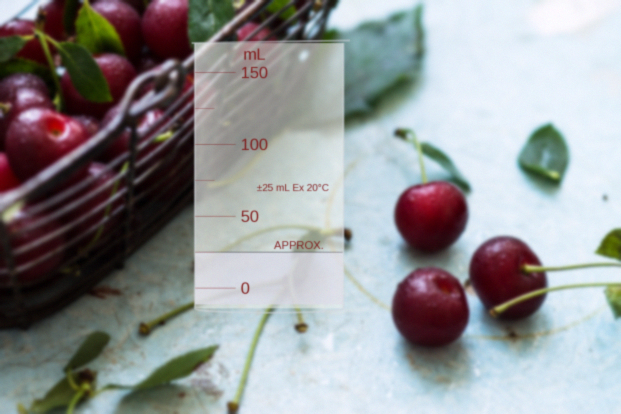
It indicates 25
